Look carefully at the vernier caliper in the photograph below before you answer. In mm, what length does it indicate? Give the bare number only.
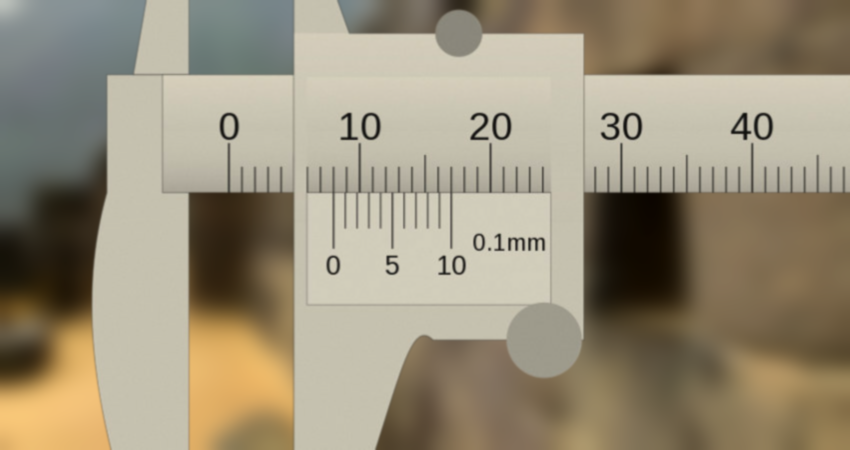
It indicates 8.0
